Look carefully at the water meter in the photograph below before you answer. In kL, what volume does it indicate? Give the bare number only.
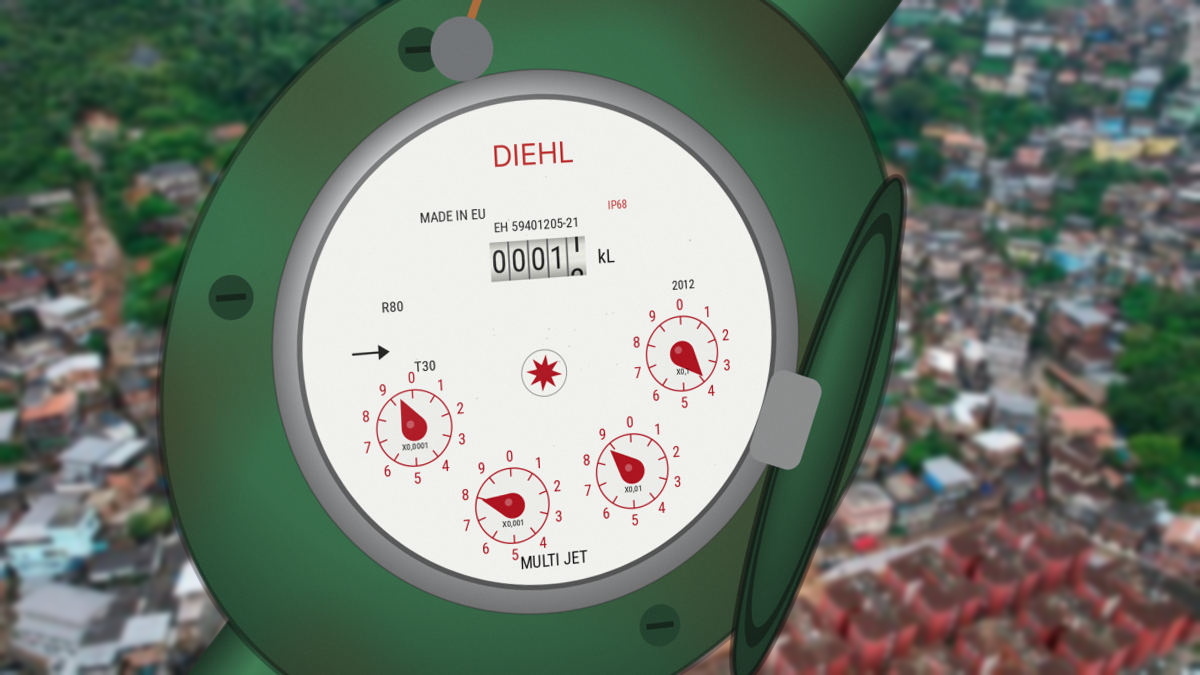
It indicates 11.3879
